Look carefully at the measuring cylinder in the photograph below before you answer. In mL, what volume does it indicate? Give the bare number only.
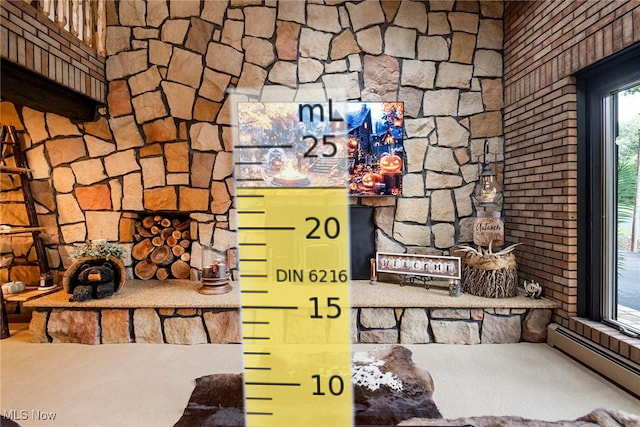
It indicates 22.5
